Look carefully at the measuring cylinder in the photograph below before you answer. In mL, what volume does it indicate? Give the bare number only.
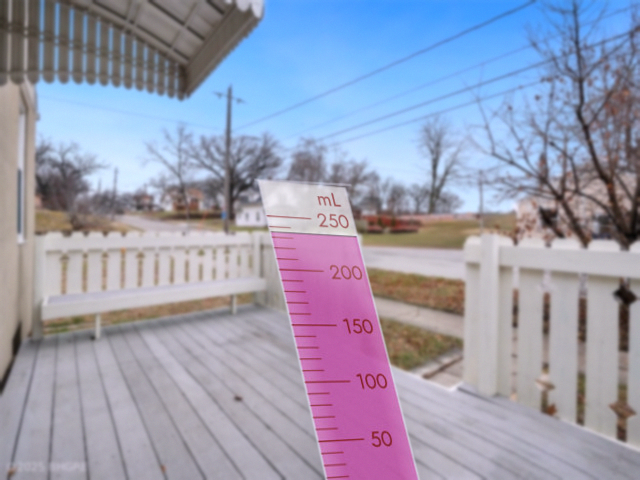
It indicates 235
